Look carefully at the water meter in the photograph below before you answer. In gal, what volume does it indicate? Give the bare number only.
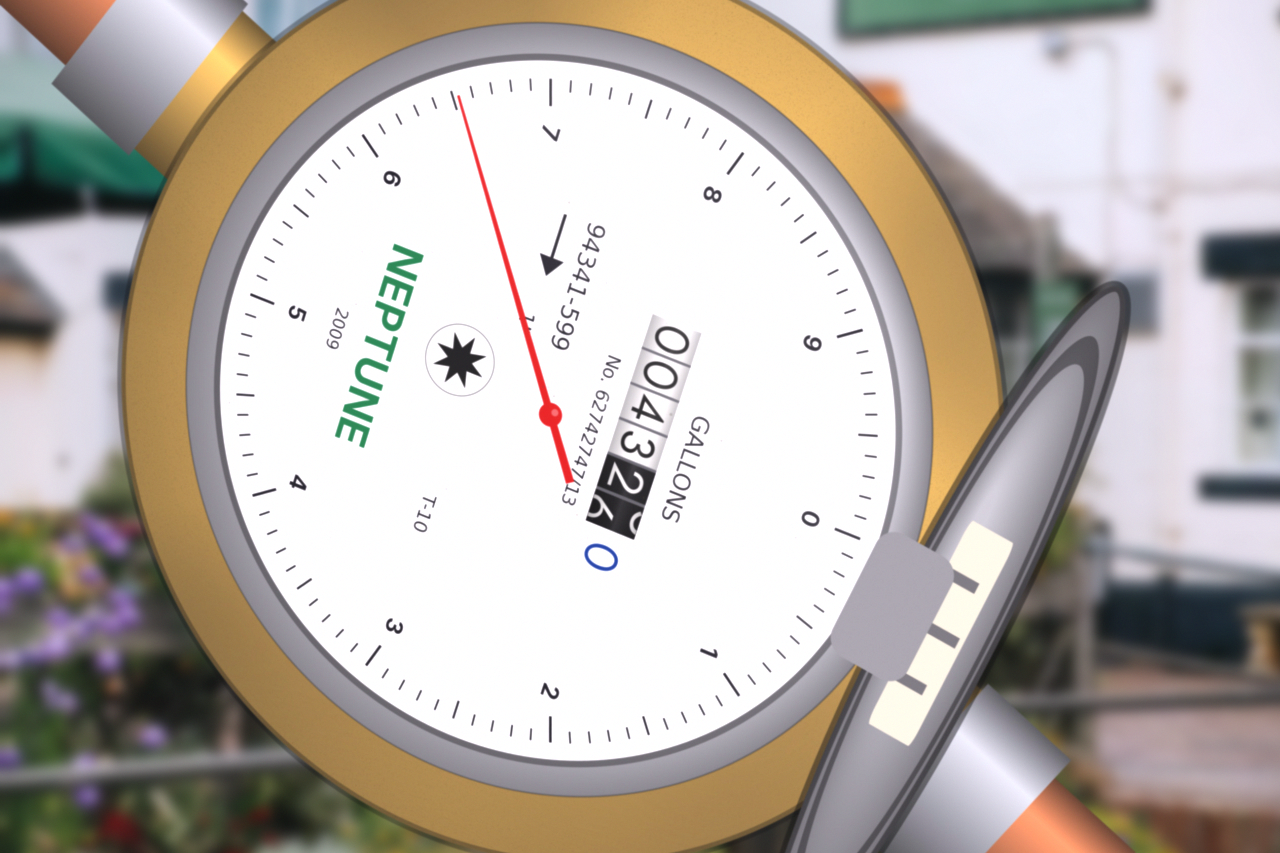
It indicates 43256.5
